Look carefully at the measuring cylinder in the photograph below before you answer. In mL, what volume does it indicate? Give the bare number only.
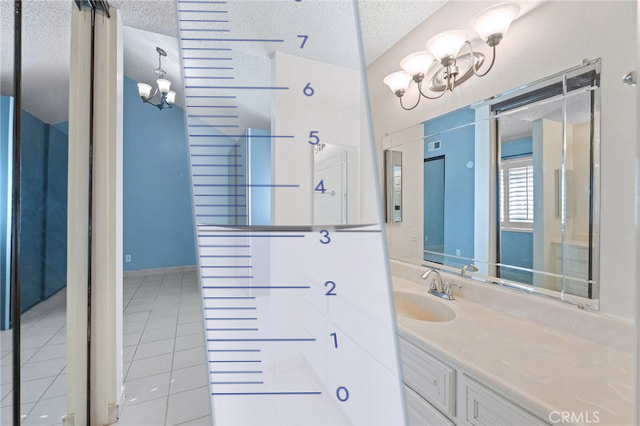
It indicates 3.1
